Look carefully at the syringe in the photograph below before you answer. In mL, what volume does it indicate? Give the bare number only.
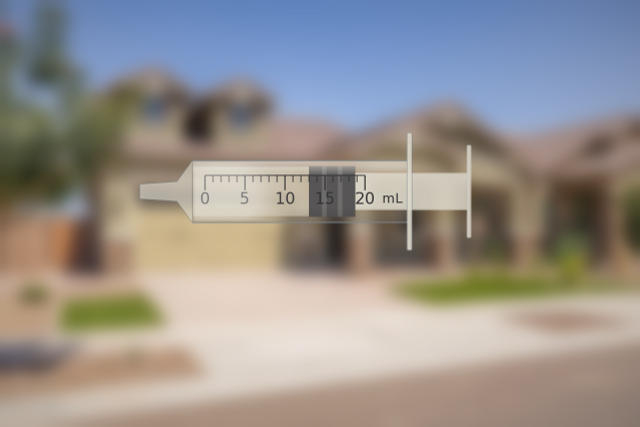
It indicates 13
